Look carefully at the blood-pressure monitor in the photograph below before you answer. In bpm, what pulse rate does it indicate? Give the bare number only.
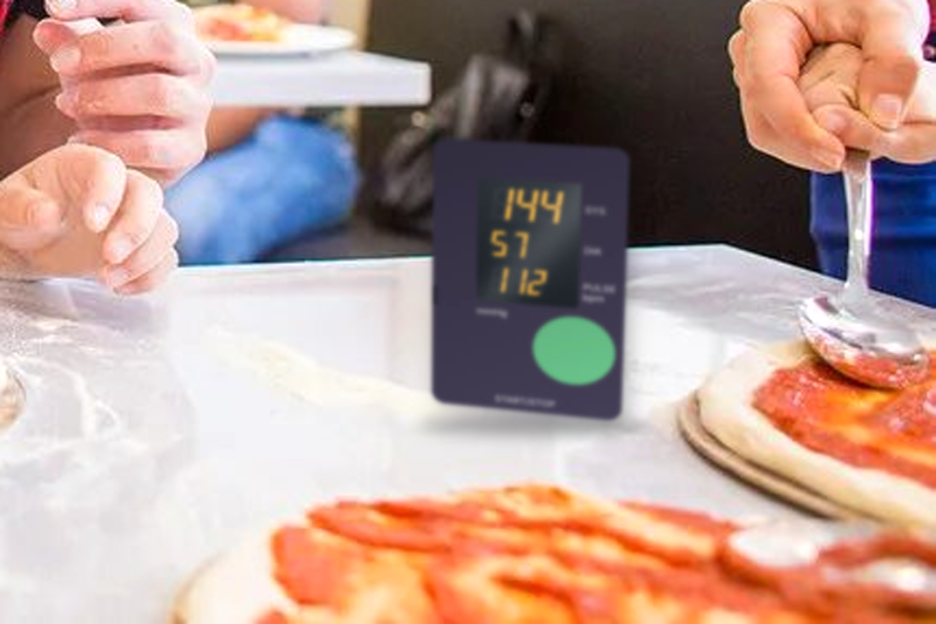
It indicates 112
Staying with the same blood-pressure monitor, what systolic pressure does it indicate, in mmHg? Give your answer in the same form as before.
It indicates 144
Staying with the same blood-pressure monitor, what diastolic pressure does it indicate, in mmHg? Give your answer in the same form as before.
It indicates 57
